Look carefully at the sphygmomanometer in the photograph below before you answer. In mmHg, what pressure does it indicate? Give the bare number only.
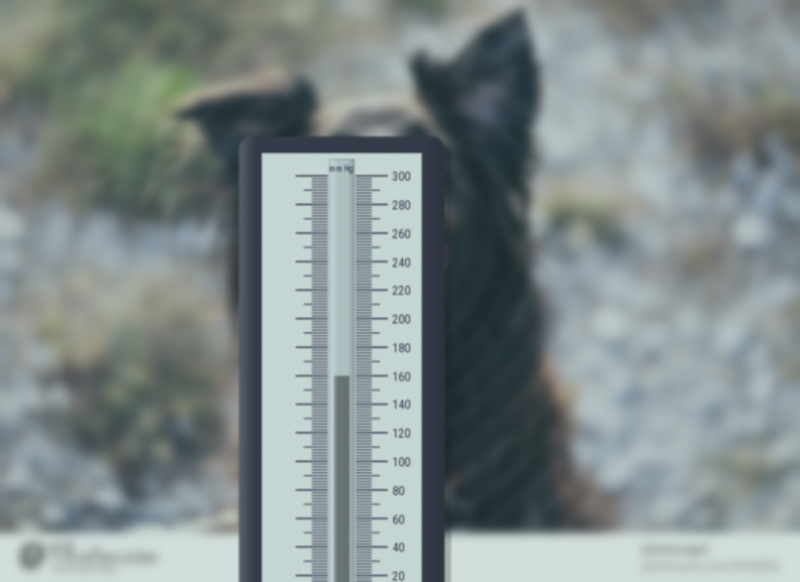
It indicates 160
